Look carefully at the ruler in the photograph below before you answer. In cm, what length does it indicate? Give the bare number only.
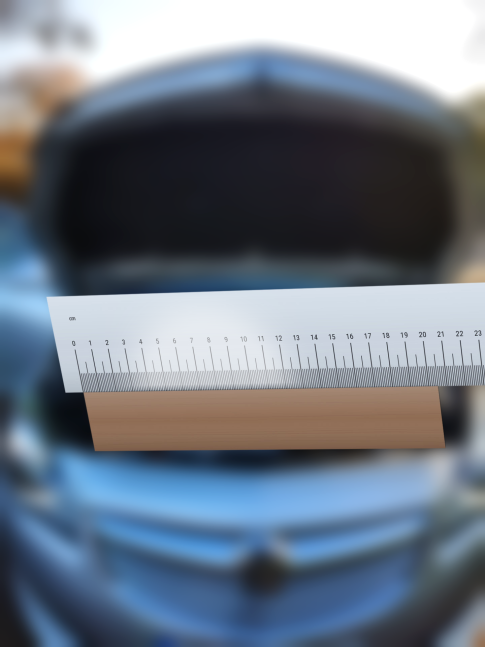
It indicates 20.5
